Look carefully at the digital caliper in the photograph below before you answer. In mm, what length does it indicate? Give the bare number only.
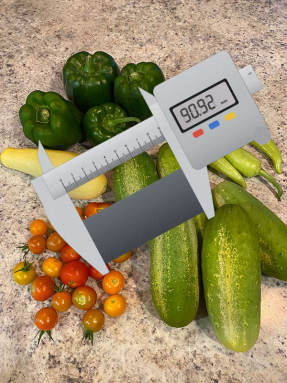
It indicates 90.92
